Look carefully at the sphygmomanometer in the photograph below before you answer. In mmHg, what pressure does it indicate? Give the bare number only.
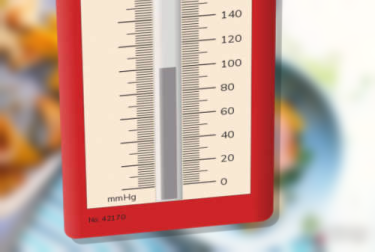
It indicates 100
